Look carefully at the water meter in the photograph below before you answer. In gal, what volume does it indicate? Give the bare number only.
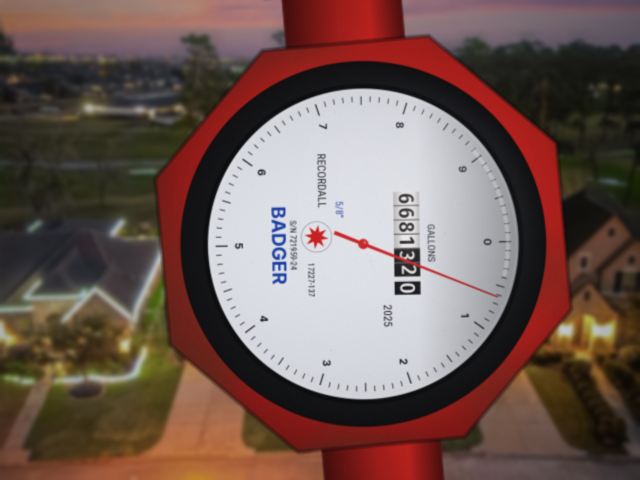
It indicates 6681320.6
